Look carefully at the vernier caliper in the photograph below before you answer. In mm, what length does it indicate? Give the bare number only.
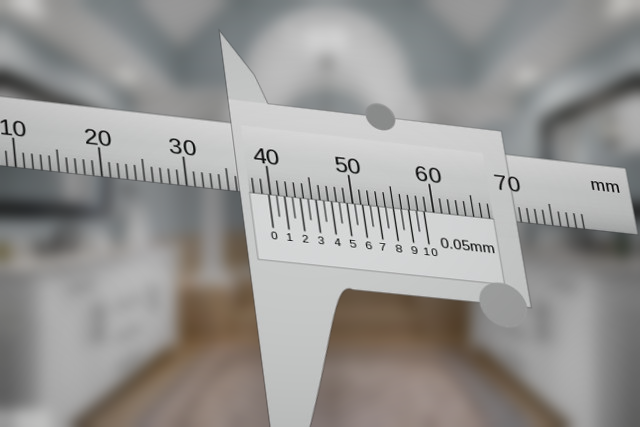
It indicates 39.8
